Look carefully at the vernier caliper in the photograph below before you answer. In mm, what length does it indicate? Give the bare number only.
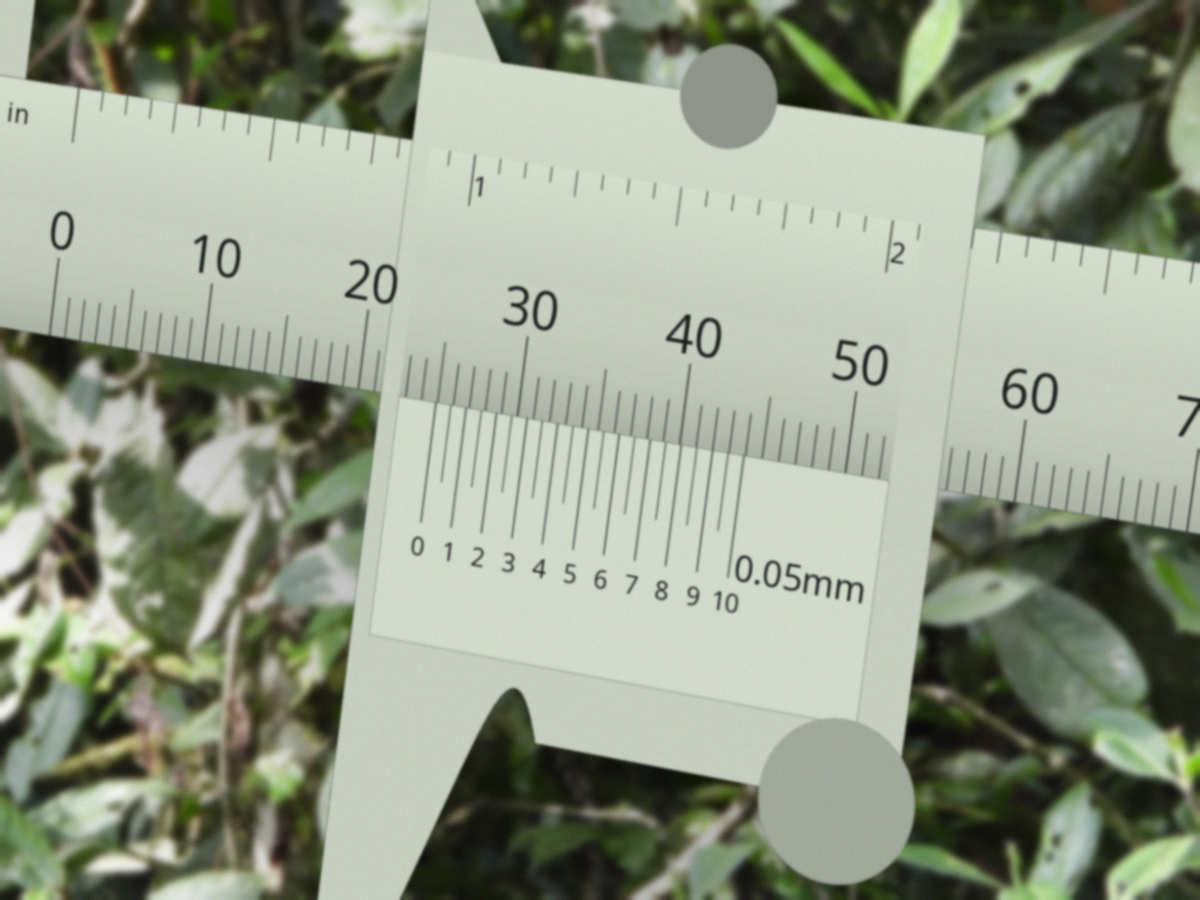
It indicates 24.9
